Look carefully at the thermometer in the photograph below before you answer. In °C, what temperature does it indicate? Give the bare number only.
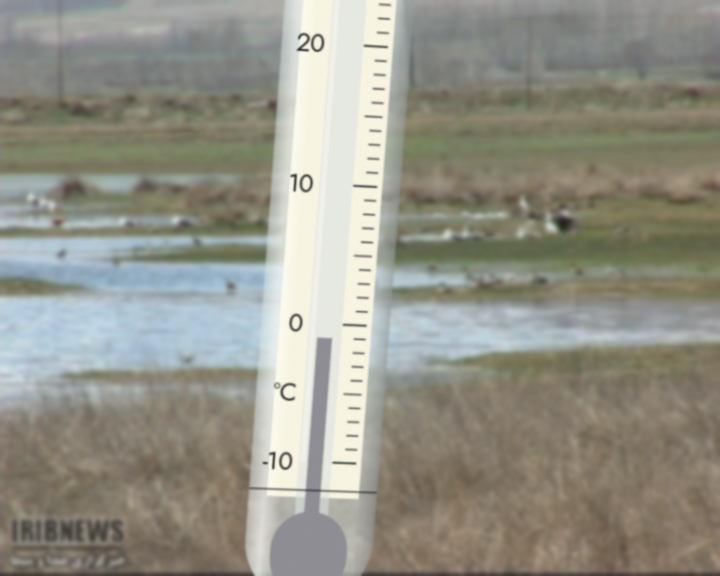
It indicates -1
